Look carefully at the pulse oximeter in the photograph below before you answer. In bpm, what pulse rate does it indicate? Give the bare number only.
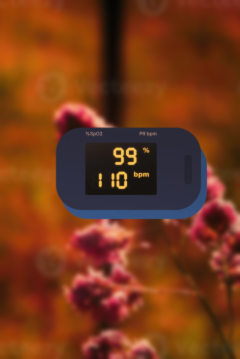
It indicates 110
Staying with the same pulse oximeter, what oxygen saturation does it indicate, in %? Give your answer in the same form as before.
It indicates 99
